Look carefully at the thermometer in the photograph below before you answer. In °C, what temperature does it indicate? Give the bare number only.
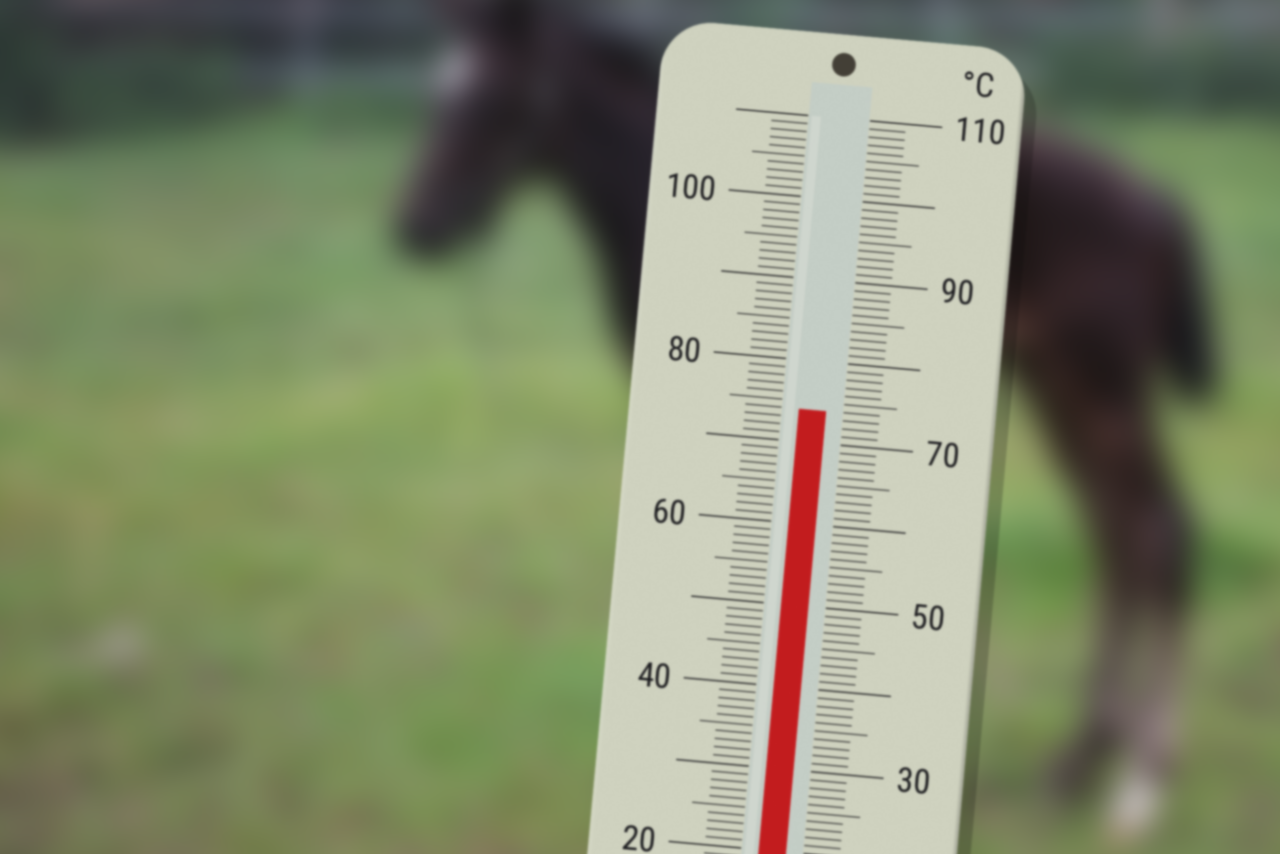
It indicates 74
